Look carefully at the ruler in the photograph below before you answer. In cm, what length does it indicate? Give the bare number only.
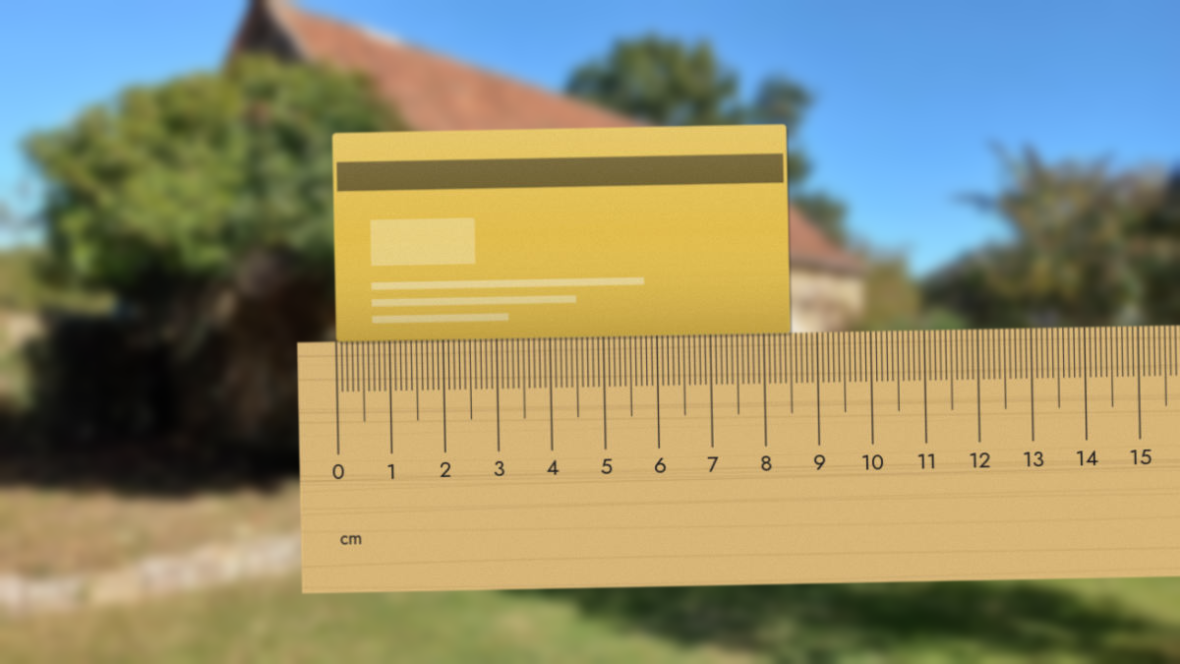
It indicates 8.5
